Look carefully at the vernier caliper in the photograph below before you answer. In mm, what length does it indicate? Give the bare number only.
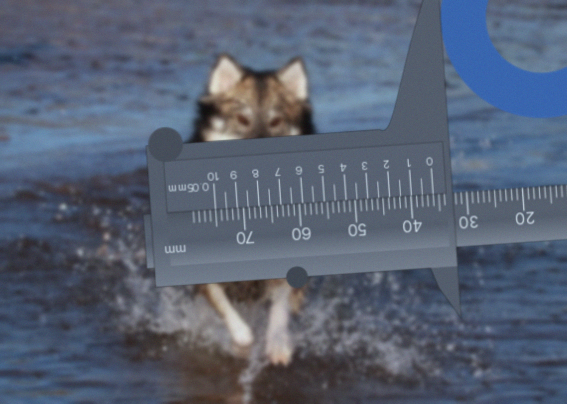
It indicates 36.0
